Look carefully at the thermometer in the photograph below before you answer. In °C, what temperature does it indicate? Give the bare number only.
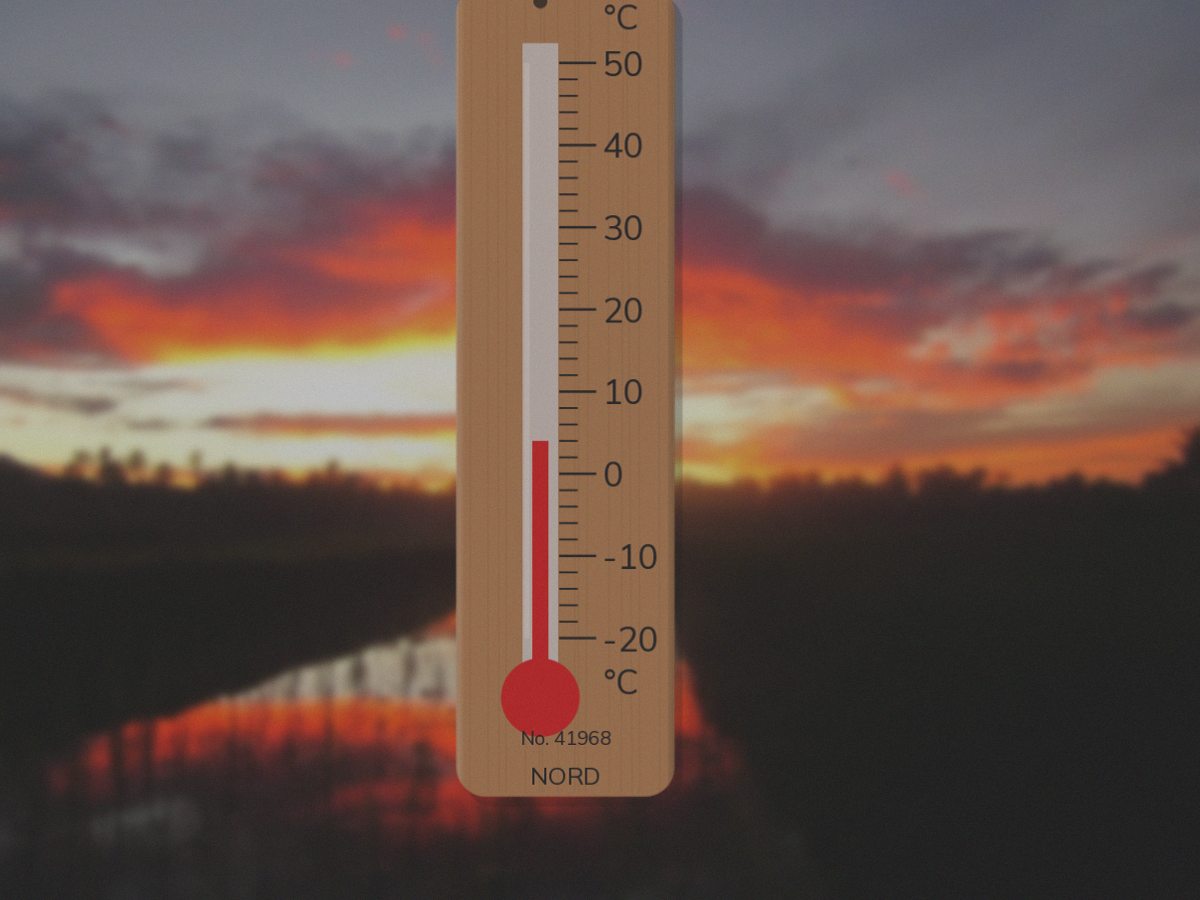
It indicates 4
